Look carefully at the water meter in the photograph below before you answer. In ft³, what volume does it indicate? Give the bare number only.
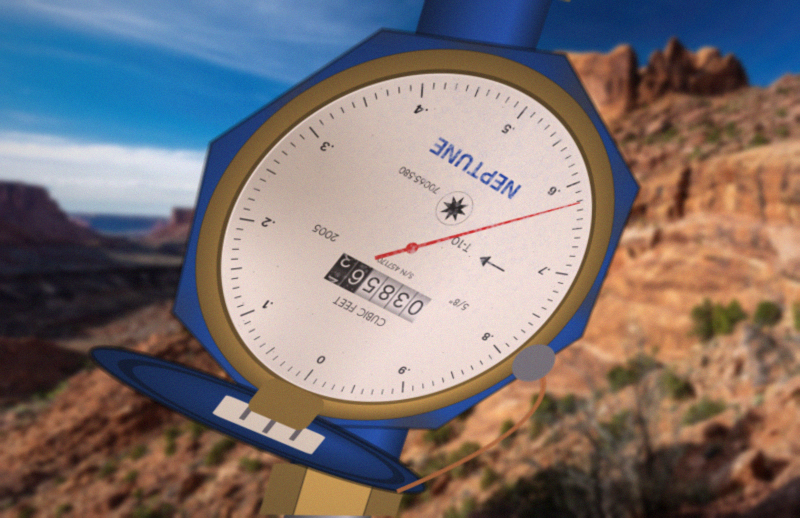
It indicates 38562.62
